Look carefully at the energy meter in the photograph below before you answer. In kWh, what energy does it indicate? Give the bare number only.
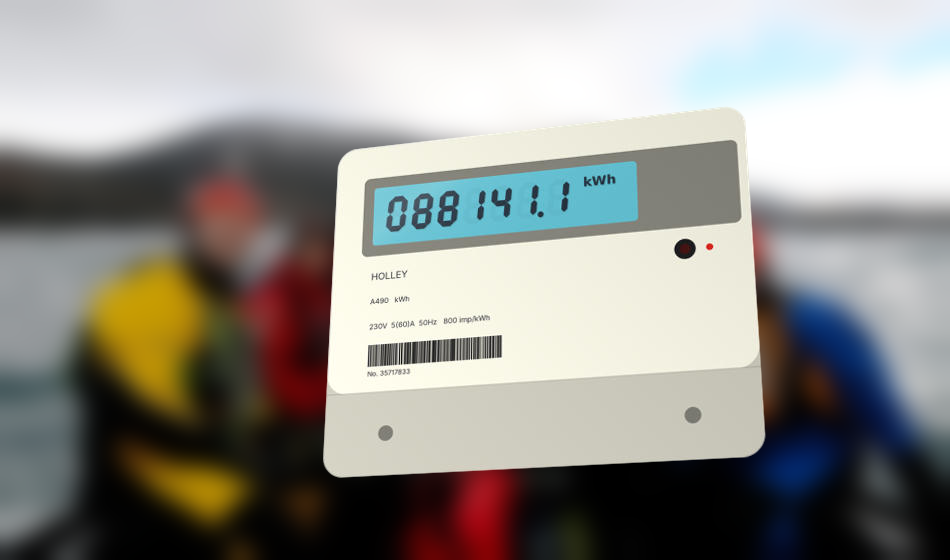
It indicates 88141.1
